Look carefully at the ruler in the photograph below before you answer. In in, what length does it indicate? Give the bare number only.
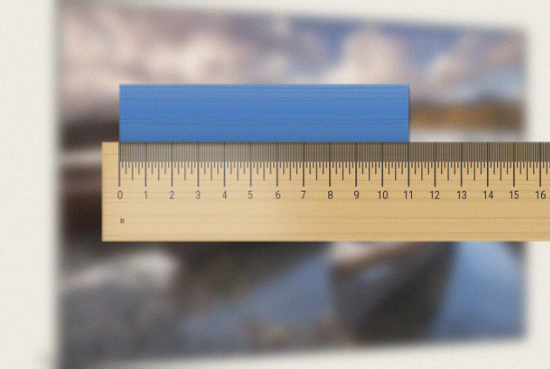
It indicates 11
